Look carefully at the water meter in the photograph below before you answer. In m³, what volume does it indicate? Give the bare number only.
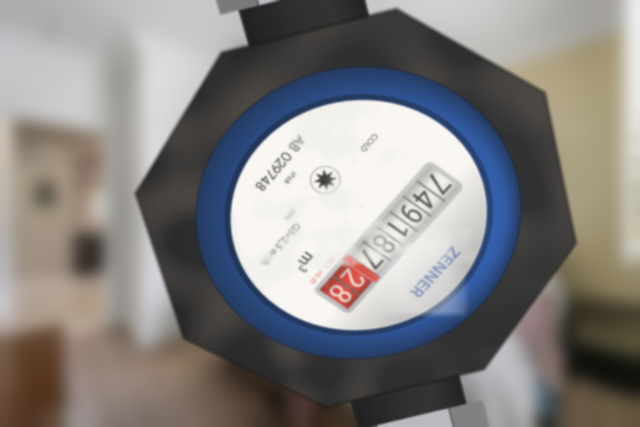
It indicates 749187.28
